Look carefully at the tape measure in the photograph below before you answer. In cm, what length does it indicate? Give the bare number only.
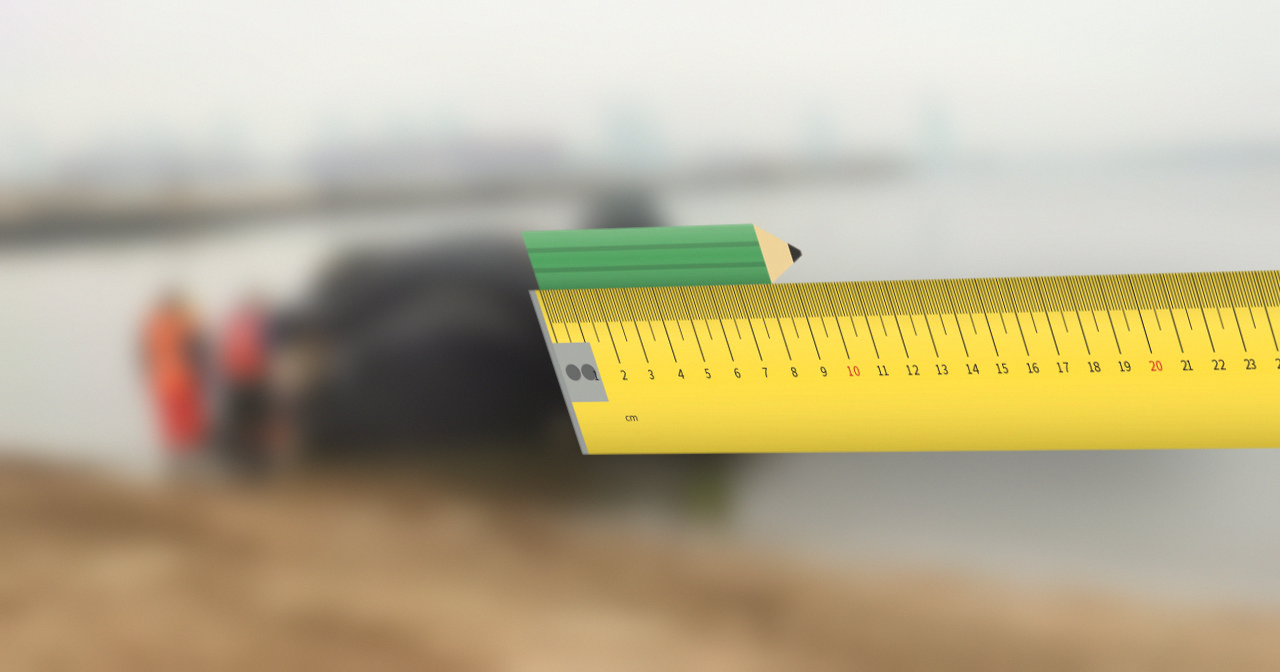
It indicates 9.5
